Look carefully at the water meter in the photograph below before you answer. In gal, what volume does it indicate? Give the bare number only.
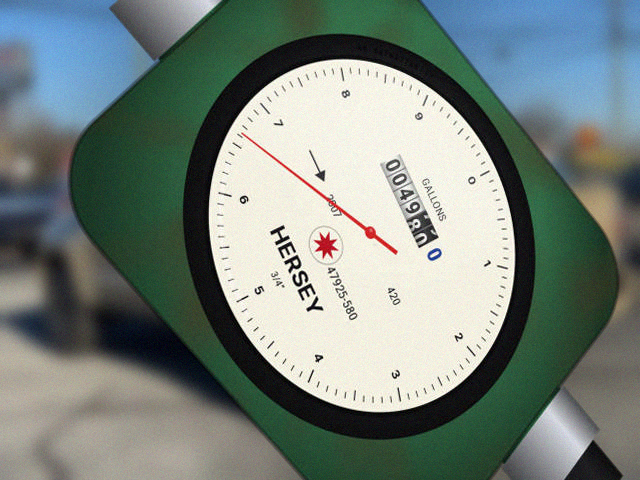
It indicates 49796.6
